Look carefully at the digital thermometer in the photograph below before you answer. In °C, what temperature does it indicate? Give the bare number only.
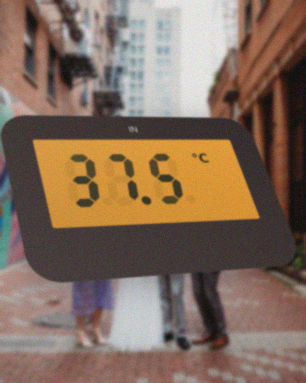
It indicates 37.5
